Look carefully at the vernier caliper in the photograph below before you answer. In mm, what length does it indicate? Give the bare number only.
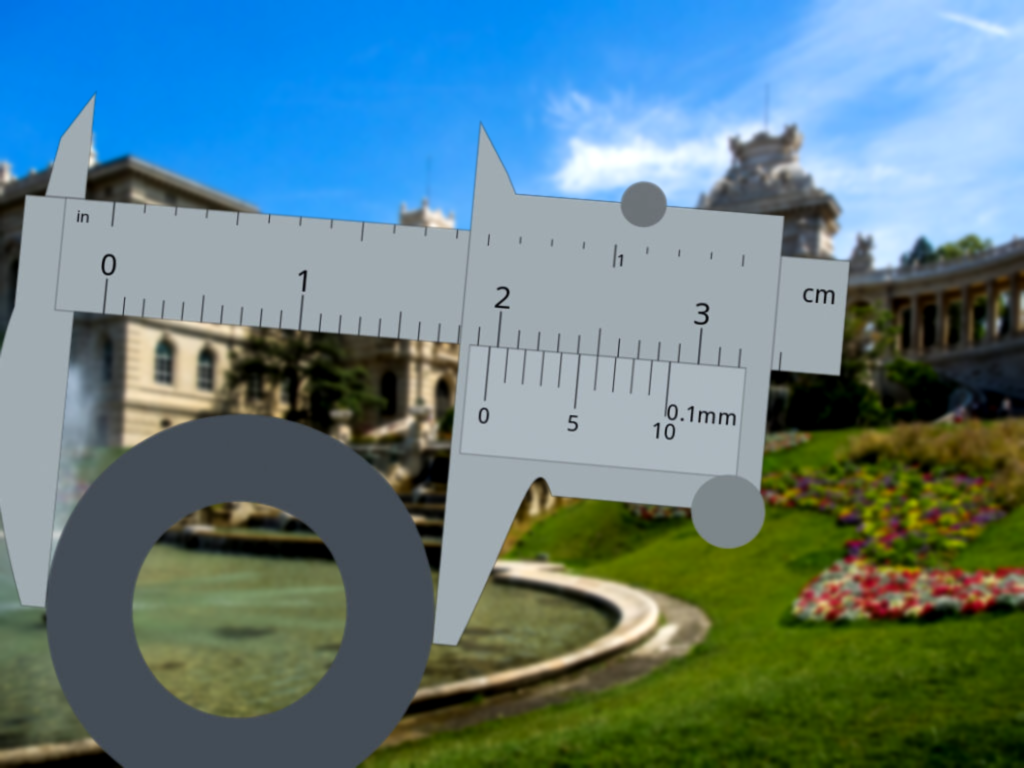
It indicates 19.6
